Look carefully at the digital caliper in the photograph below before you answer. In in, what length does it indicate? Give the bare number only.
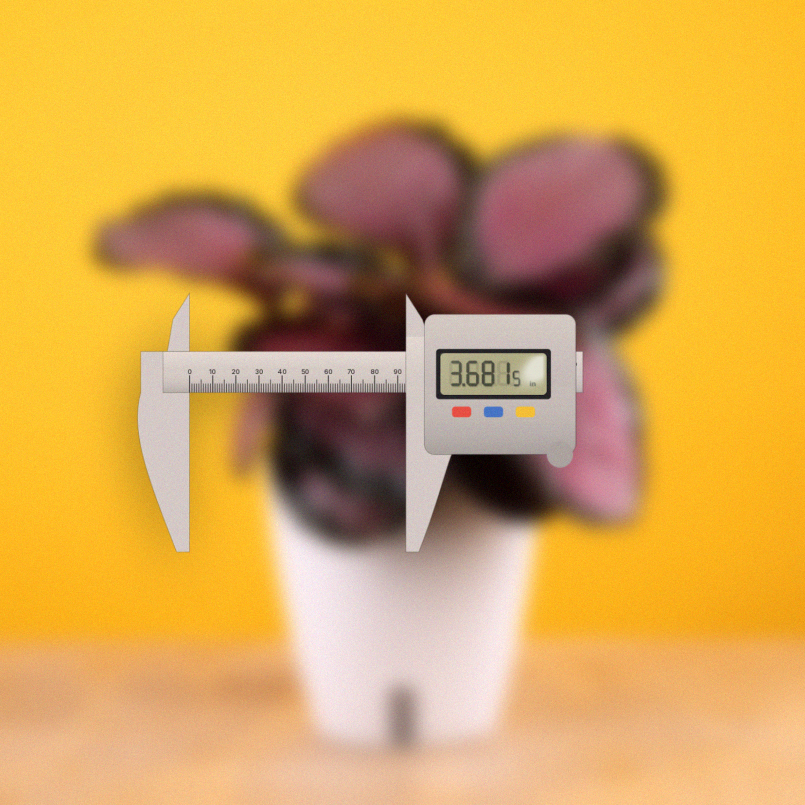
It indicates 3.6815
